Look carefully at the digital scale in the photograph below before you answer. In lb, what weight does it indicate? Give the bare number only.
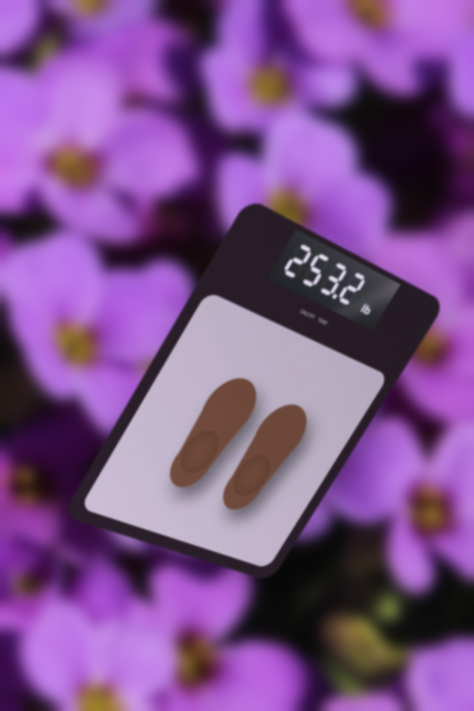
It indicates 253.2
